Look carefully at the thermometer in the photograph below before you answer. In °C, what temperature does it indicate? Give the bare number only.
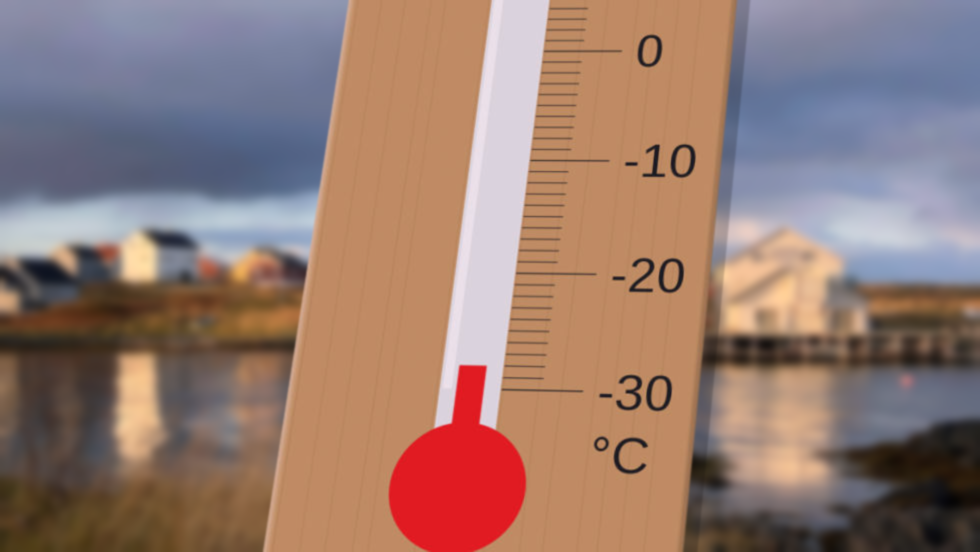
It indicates -28
